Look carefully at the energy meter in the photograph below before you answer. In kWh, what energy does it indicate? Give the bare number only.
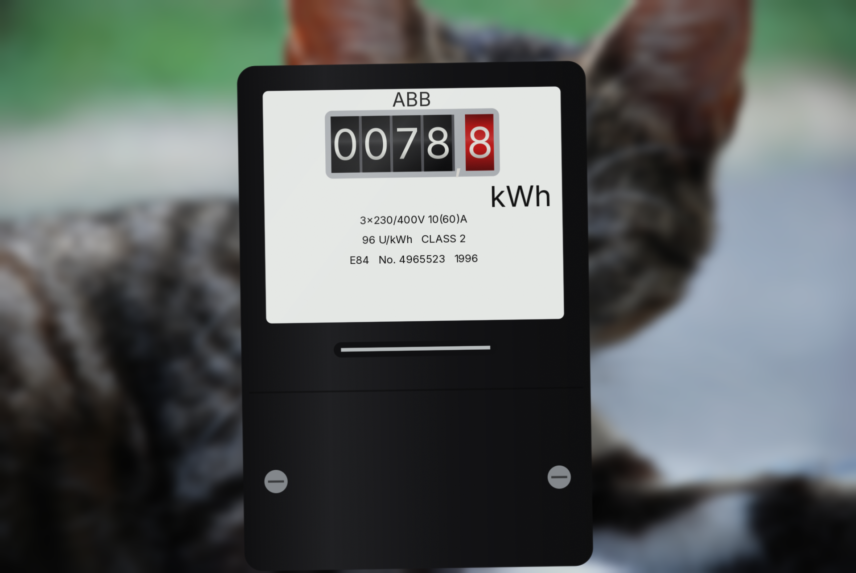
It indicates 78.8
